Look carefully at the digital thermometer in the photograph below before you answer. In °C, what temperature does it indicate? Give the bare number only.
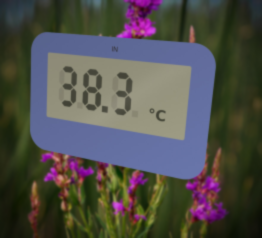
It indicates 38.3
